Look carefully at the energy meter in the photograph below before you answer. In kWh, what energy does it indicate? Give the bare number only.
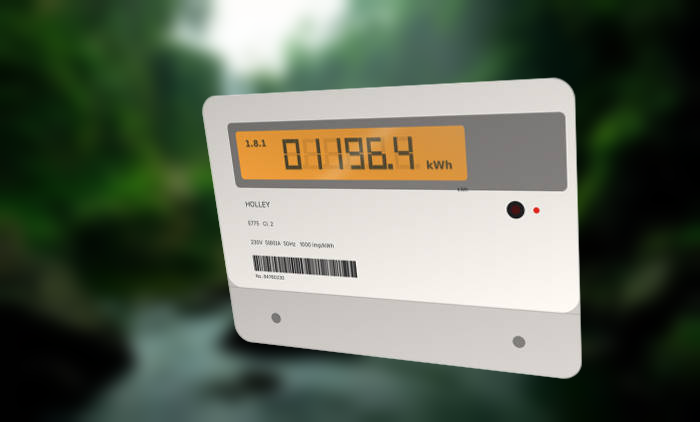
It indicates 1196.4
